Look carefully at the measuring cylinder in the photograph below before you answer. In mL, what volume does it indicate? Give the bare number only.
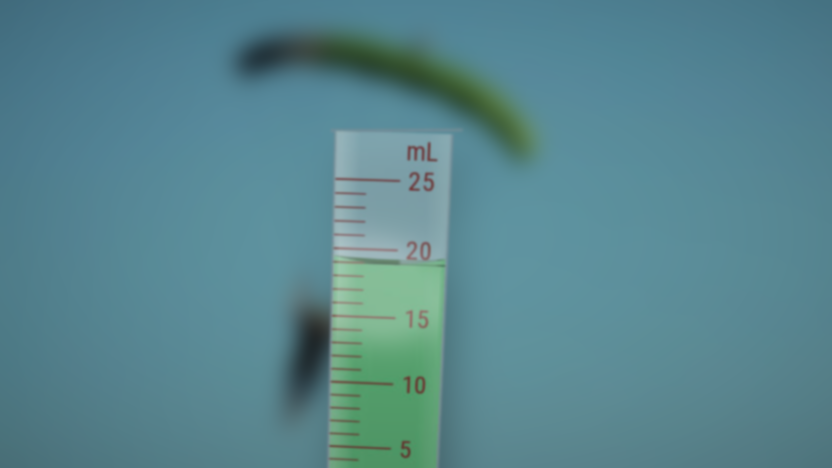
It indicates 19
